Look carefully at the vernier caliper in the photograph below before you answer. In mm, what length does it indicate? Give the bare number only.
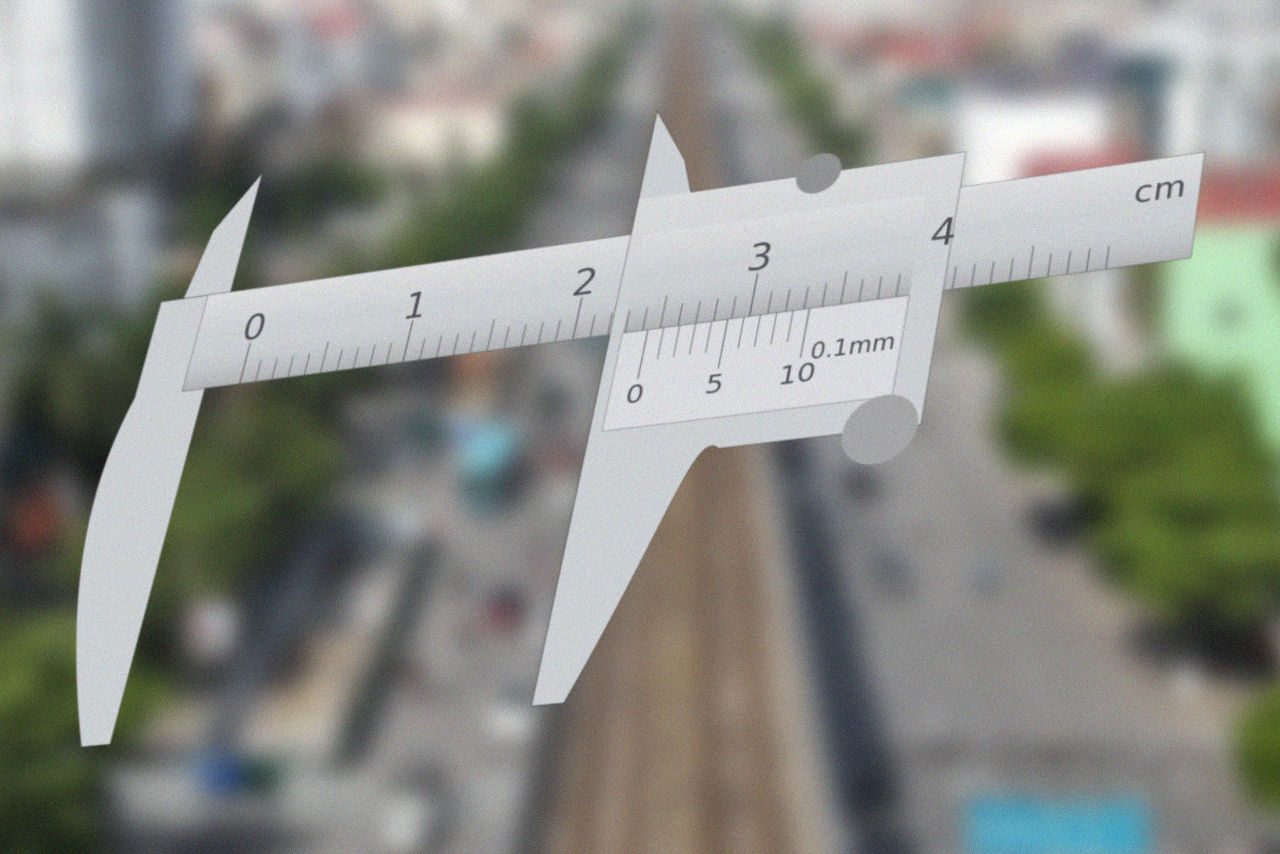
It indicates 24.3
